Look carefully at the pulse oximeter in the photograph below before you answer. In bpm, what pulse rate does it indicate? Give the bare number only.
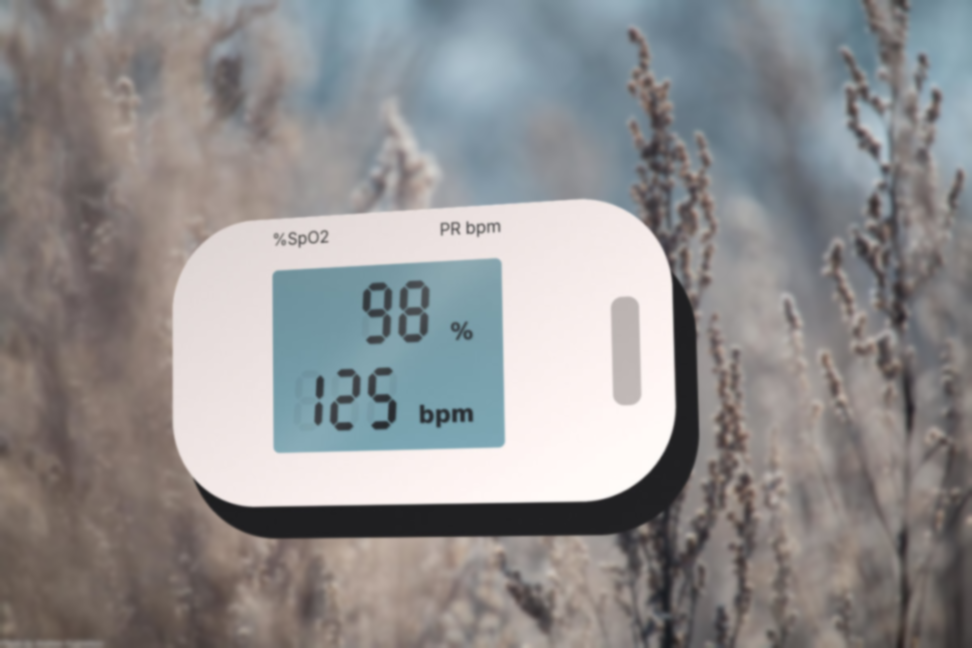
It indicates 125
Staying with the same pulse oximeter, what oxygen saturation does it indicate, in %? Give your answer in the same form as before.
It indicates 98
